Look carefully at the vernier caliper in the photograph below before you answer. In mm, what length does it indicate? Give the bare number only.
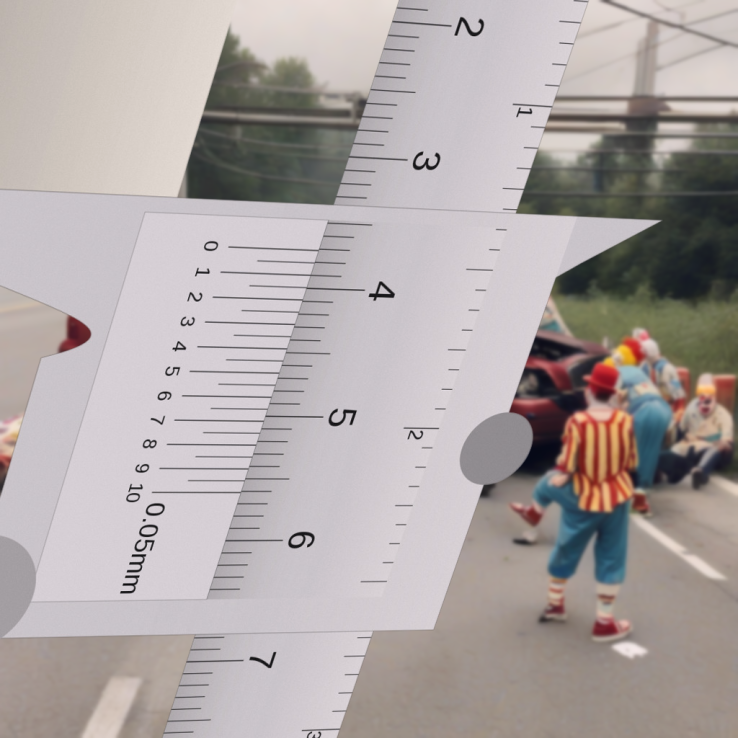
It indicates 37.1
